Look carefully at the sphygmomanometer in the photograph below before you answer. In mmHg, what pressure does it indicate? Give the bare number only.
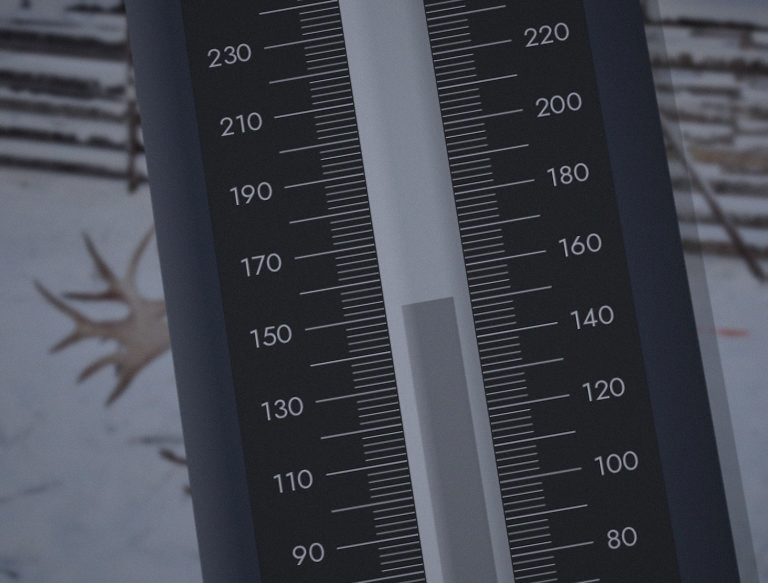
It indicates 152
